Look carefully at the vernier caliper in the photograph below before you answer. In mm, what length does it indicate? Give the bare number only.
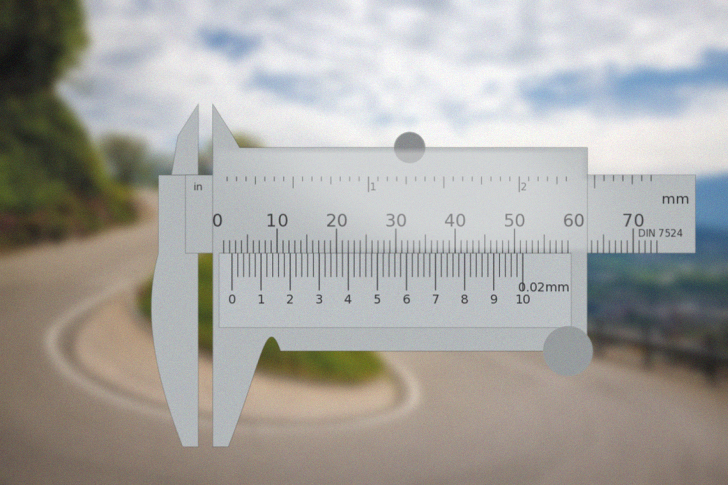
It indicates 2.4
